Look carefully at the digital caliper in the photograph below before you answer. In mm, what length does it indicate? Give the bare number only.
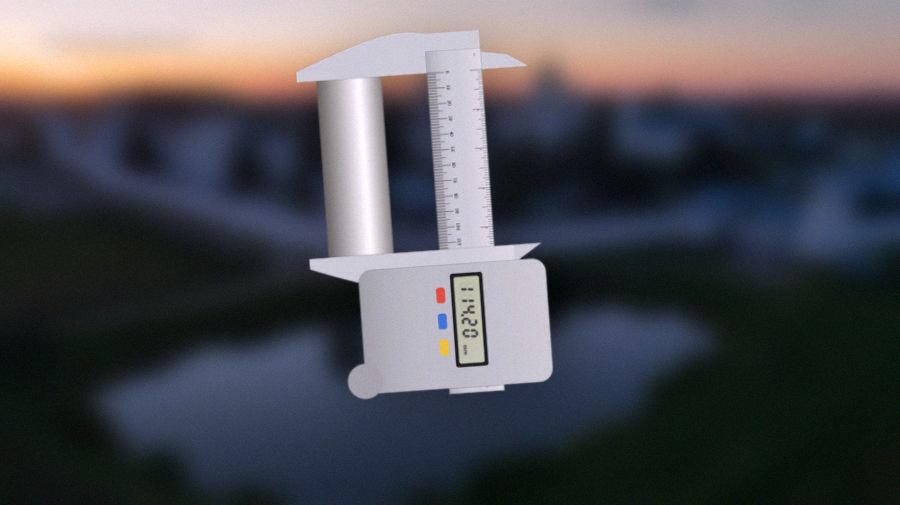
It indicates 114.20
